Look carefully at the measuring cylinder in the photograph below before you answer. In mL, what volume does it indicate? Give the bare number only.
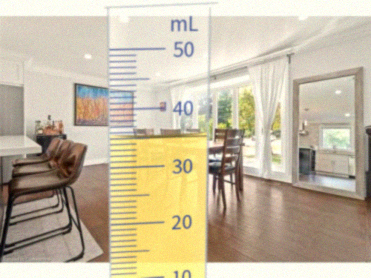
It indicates 35
